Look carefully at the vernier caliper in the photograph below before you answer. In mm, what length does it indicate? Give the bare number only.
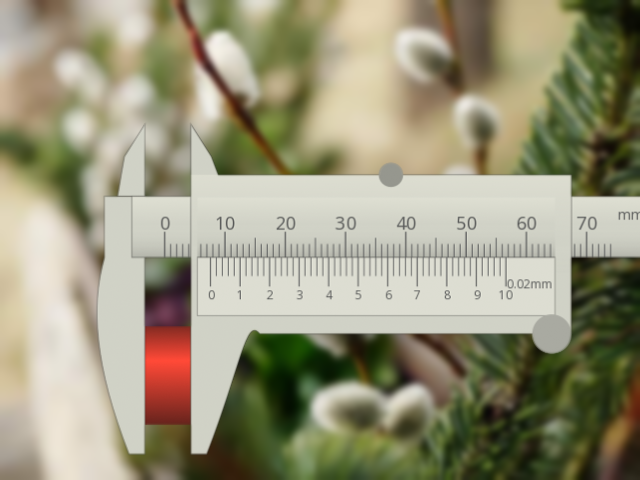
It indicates 7.6
